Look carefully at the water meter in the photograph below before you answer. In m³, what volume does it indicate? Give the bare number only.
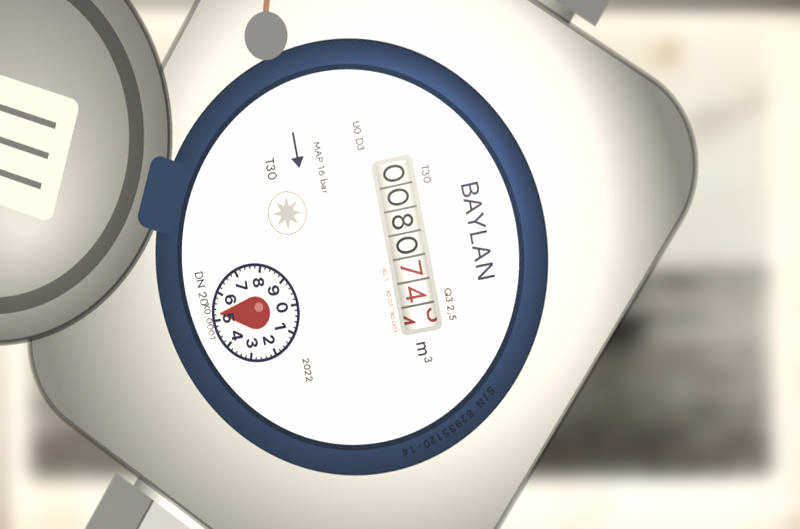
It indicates 80.7435
